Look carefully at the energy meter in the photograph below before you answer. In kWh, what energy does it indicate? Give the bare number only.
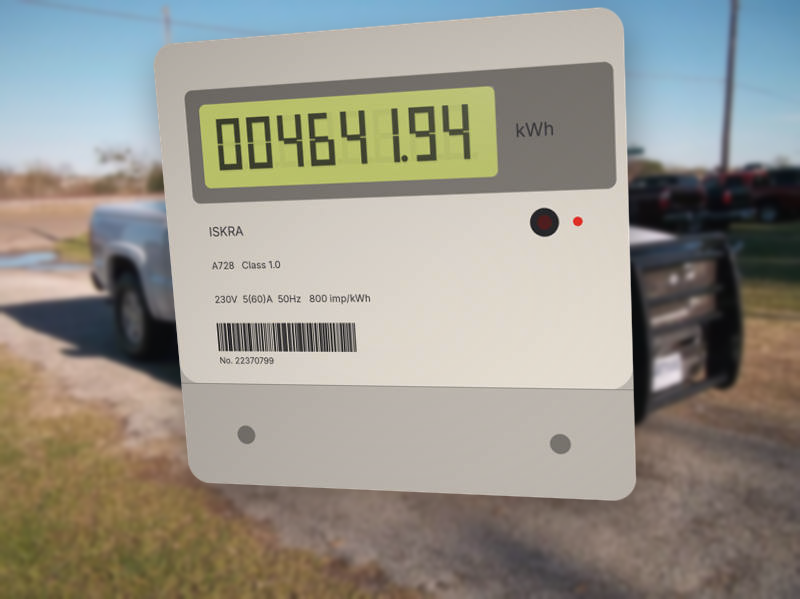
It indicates 4641.94
